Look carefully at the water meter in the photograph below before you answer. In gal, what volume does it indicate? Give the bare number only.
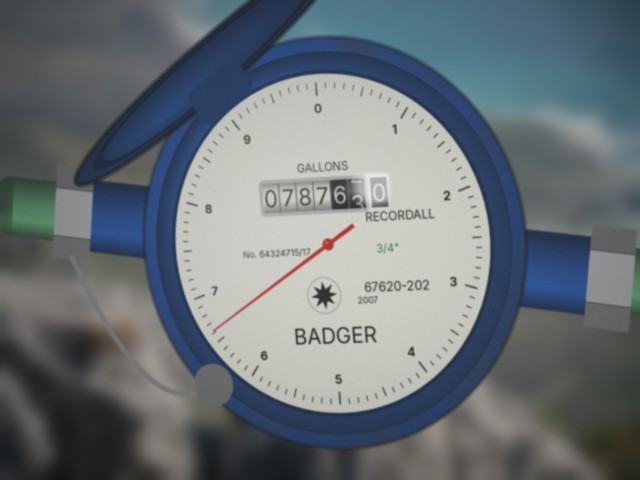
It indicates 787626.6
